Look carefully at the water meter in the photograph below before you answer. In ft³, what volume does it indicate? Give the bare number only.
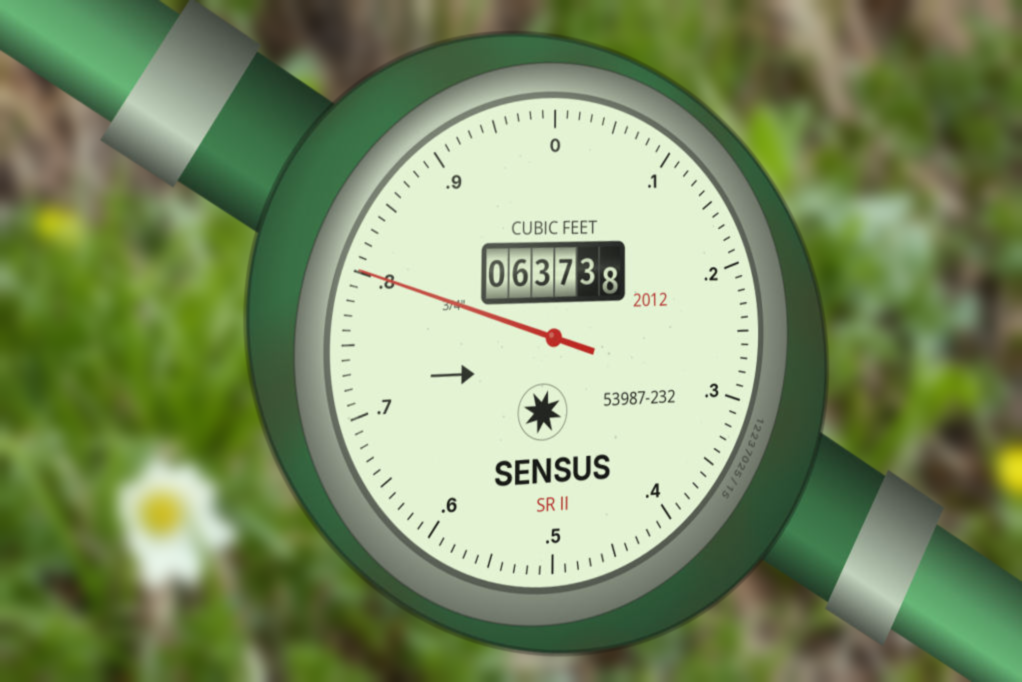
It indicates 63737.80
